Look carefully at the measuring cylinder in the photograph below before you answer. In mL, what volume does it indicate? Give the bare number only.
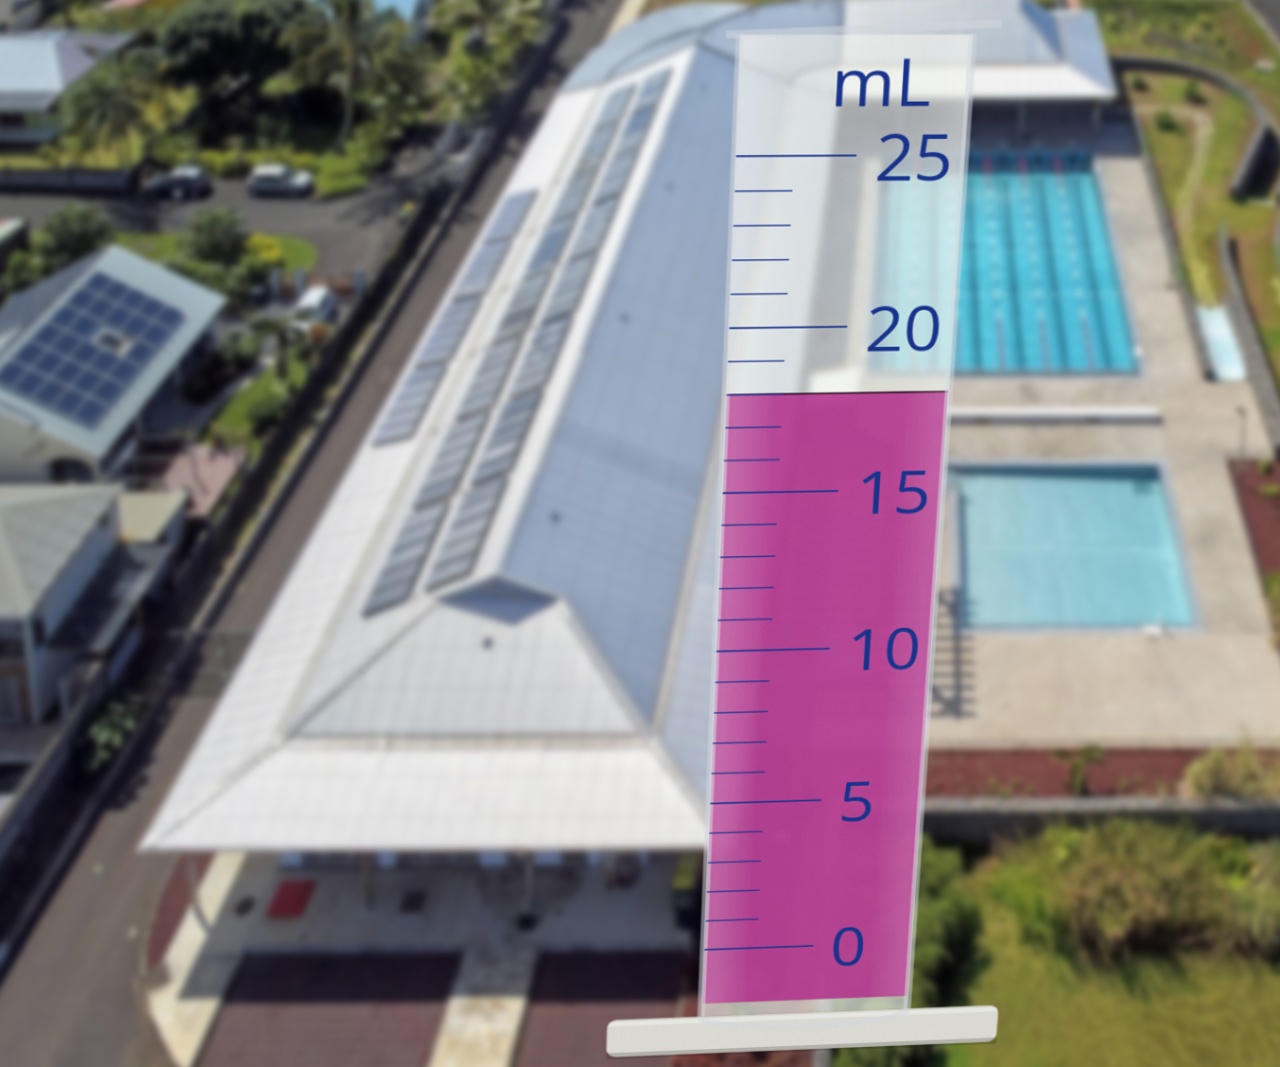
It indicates 18
